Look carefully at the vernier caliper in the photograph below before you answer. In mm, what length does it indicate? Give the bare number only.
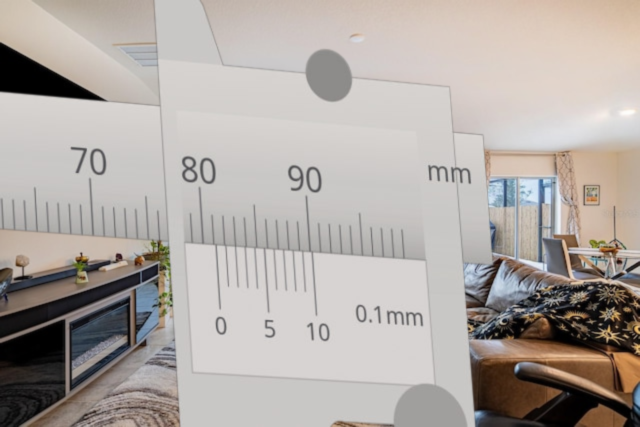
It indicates 81.2
